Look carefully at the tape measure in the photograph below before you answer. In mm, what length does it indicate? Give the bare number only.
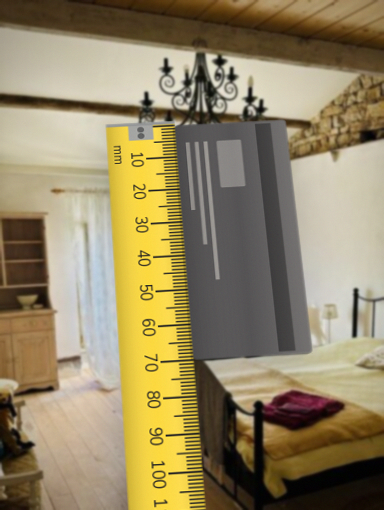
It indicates 70
